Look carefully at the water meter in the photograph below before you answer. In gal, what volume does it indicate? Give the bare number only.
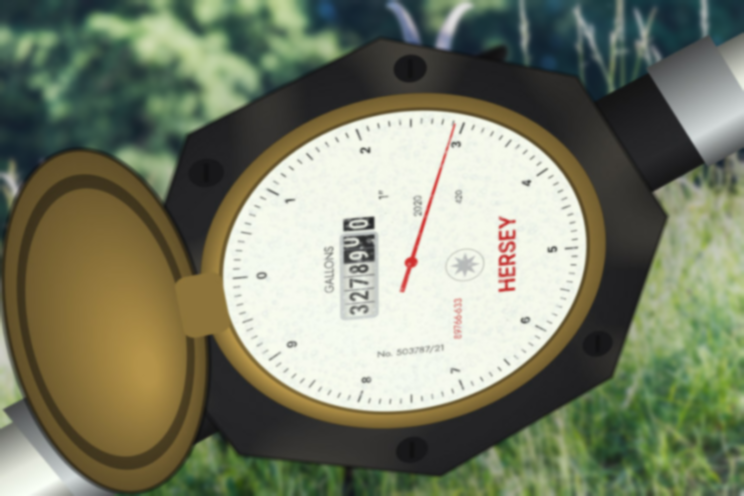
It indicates 3278902.9
